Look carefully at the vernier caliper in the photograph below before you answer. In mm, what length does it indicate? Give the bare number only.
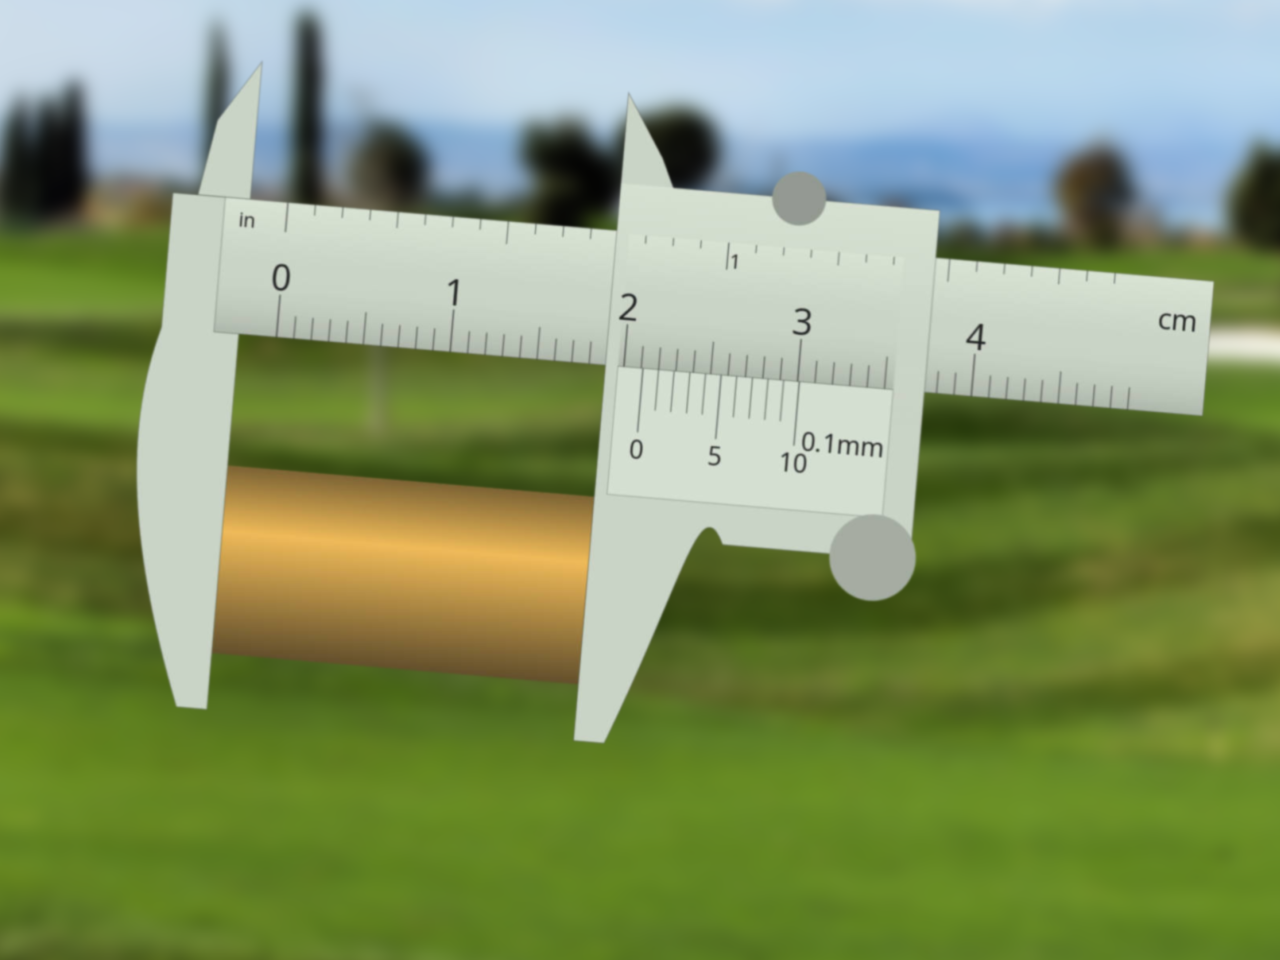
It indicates 21.1
